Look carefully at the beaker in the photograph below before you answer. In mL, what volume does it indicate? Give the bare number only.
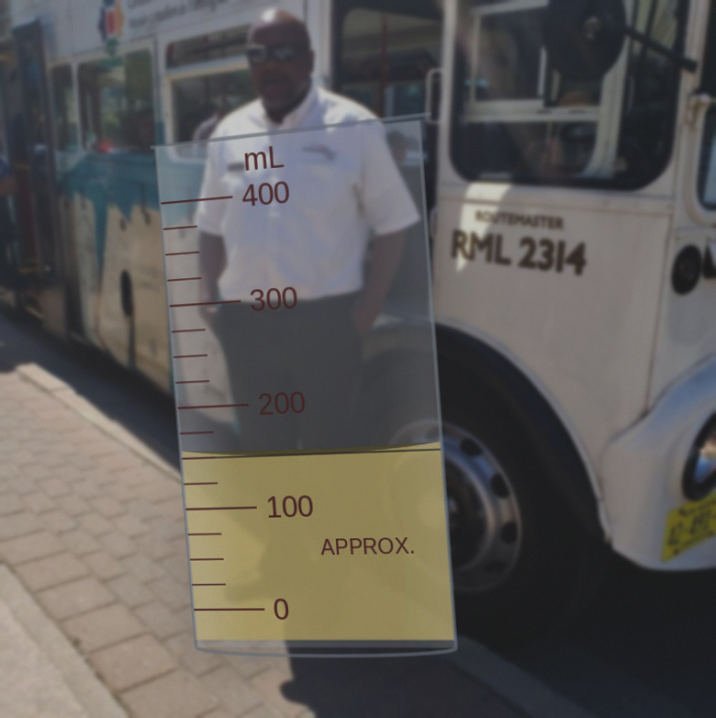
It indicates 150
